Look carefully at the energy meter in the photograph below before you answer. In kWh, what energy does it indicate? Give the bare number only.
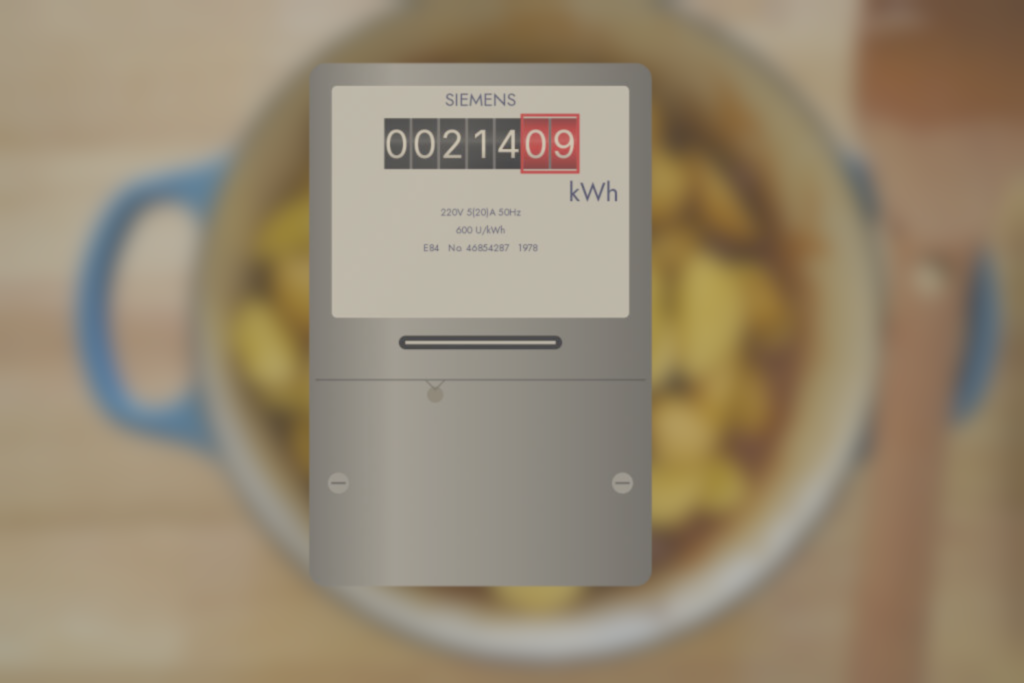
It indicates 214.09
